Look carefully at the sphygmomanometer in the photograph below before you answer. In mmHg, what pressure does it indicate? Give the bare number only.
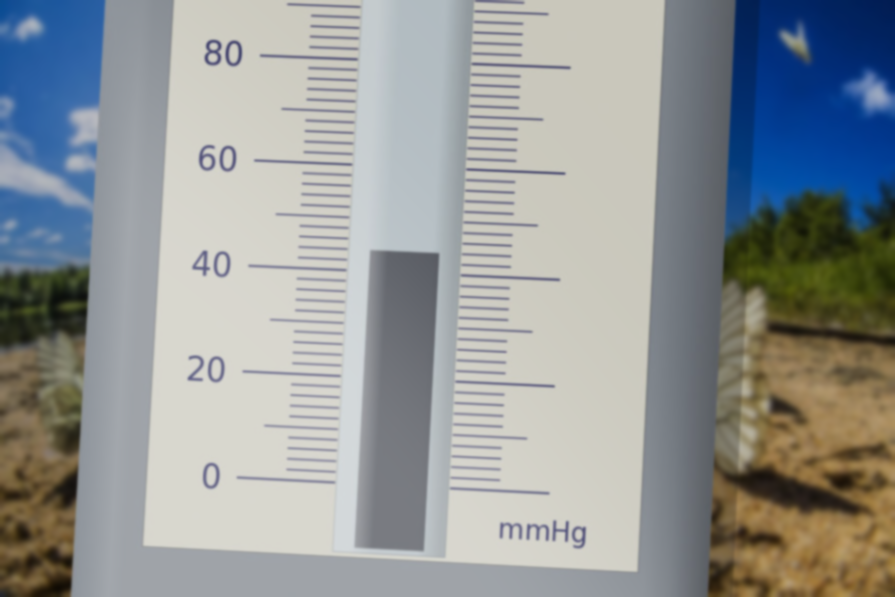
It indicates 44
